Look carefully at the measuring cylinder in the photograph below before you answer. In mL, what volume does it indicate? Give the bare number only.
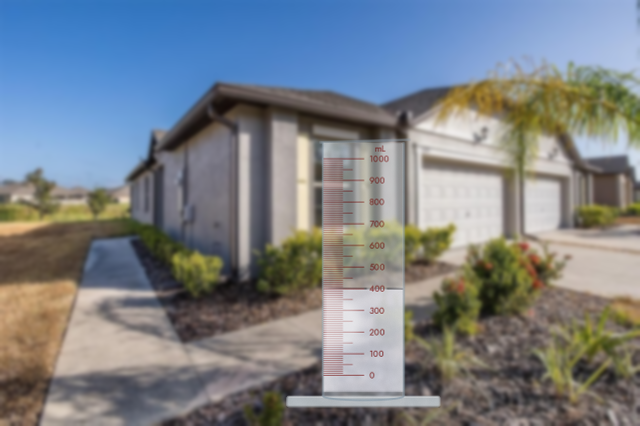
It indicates 400
